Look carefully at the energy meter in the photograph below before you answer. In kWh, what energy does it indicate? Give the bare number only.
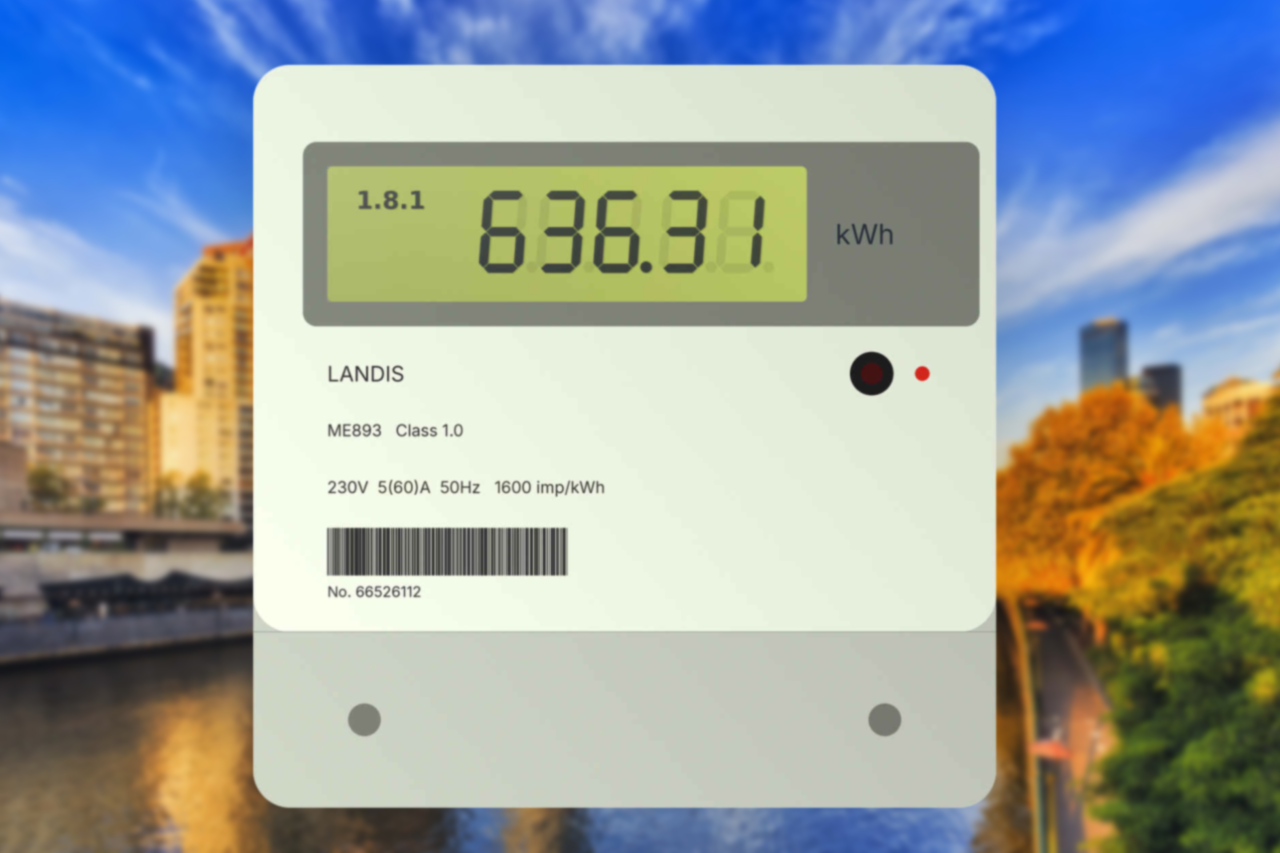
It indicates 636.31
